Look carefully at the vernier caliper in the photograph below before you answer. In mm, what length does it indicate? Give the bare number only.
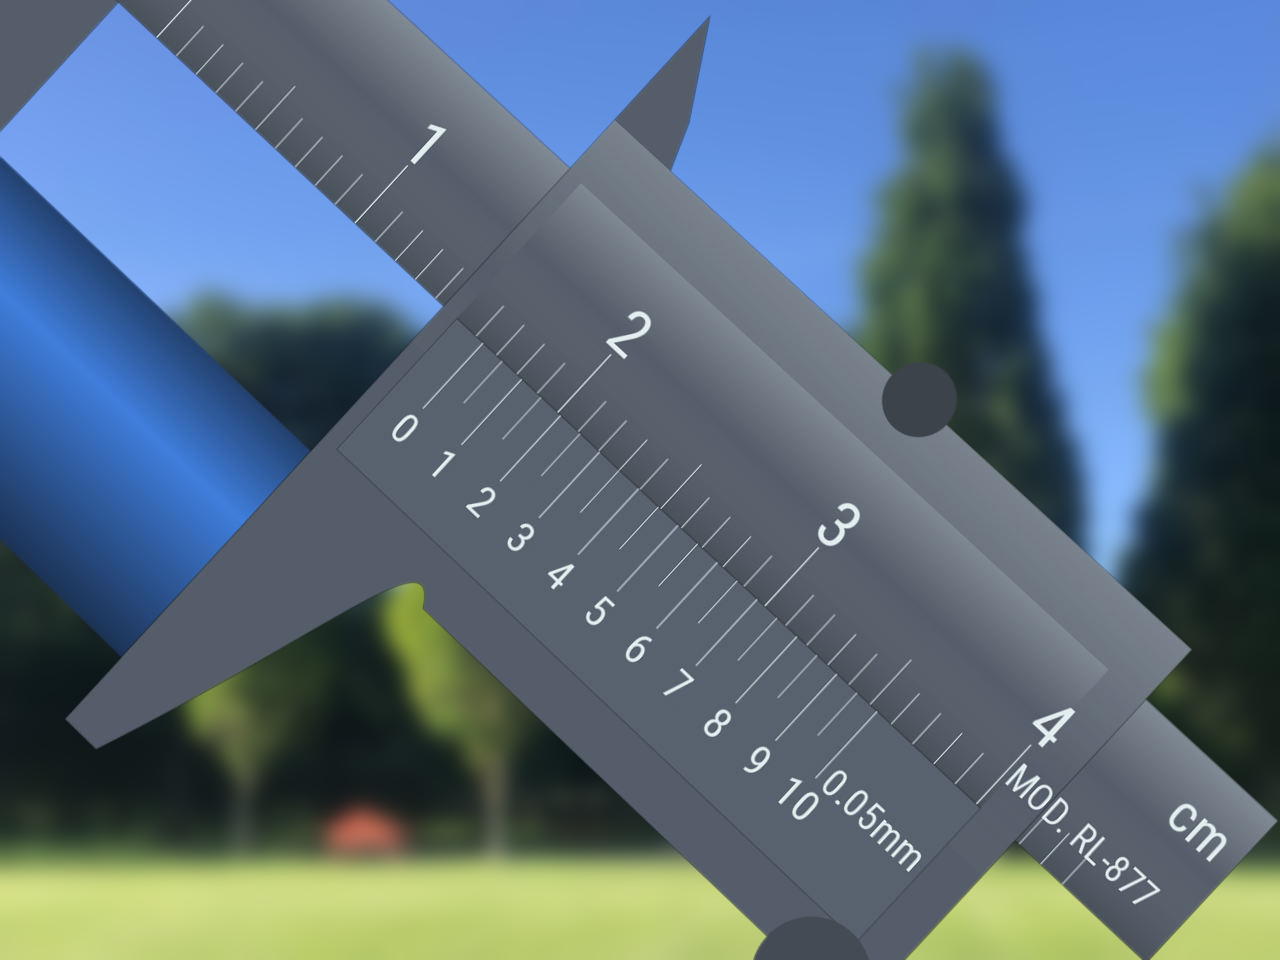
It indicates 16.35
